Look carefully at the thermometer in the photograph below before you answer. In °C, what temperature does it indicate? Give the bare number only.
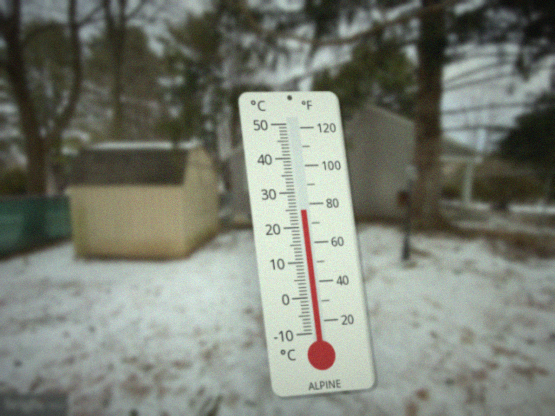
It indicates 25
